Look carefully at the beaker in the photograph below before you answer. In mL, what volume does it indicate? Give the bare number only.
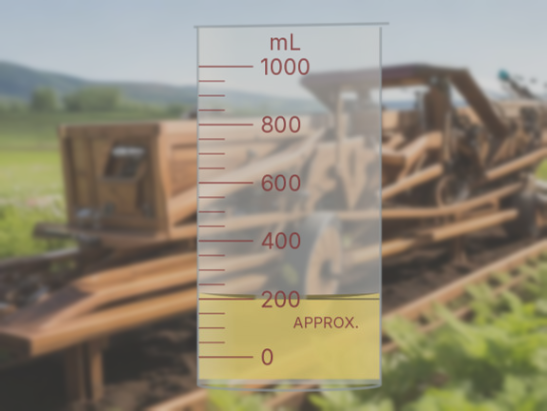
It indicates 200
